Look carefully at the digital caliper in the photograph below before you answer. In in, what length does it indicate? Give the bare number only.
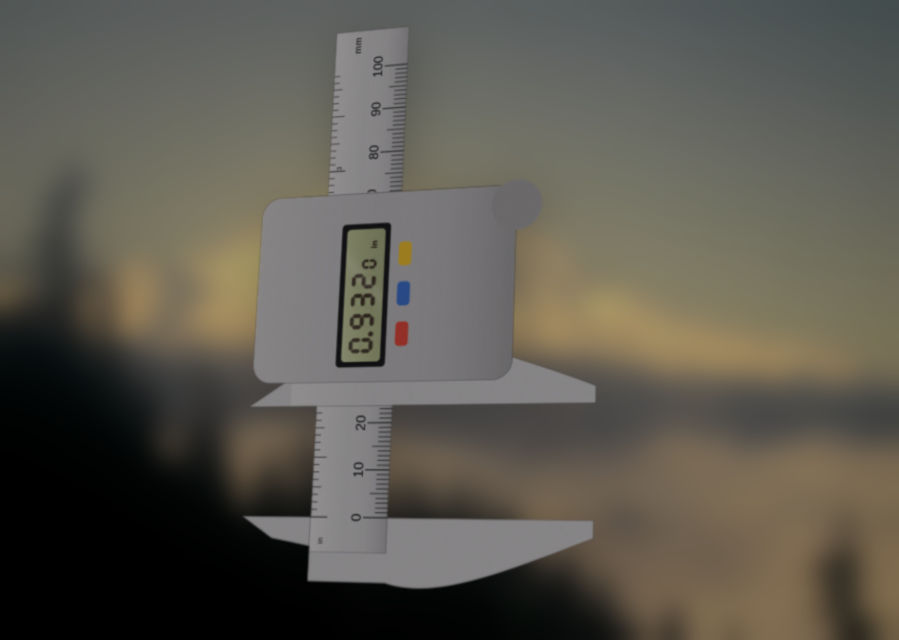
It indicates 0.9320
